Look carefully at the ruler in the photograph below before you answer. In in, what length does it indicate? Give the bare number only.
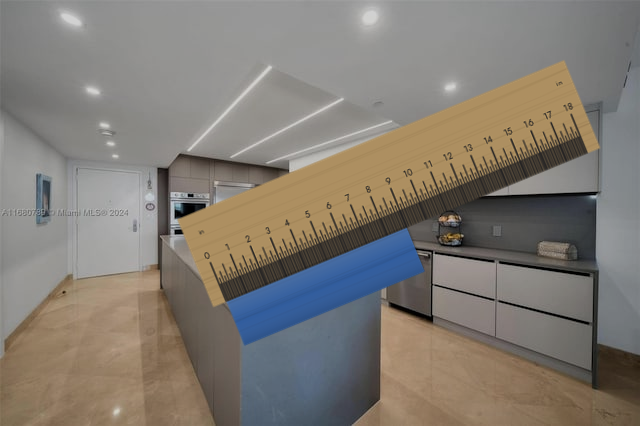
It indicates 9
